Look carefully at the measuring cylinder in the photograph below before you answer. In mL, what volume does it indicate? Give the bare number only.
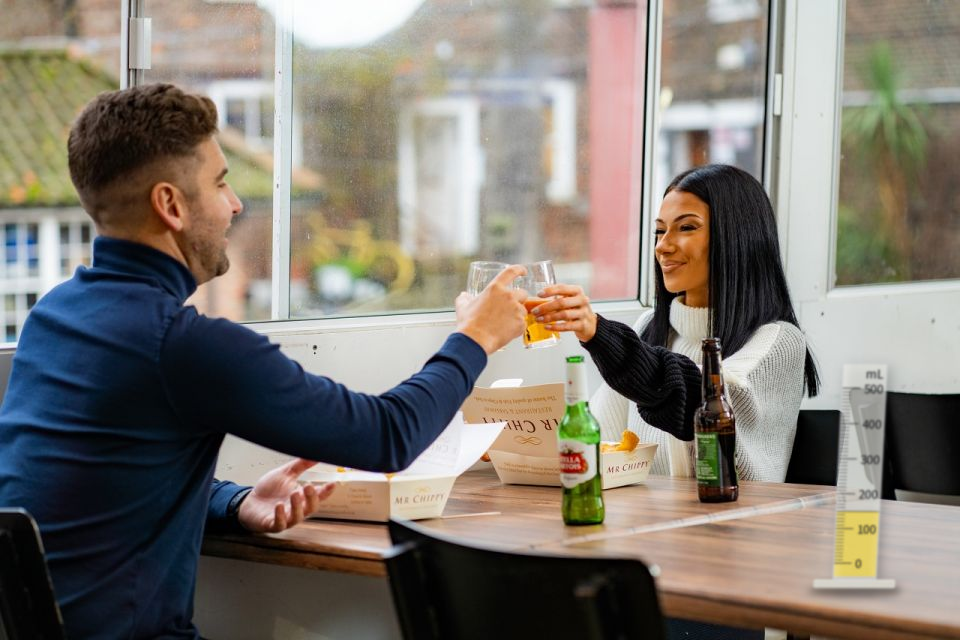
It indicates 150
